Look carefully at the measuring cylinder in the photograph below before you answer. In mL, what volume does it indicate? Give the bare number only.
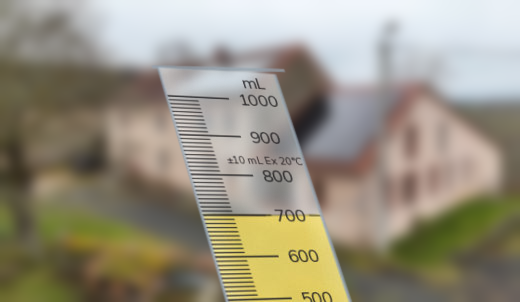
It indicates 700
